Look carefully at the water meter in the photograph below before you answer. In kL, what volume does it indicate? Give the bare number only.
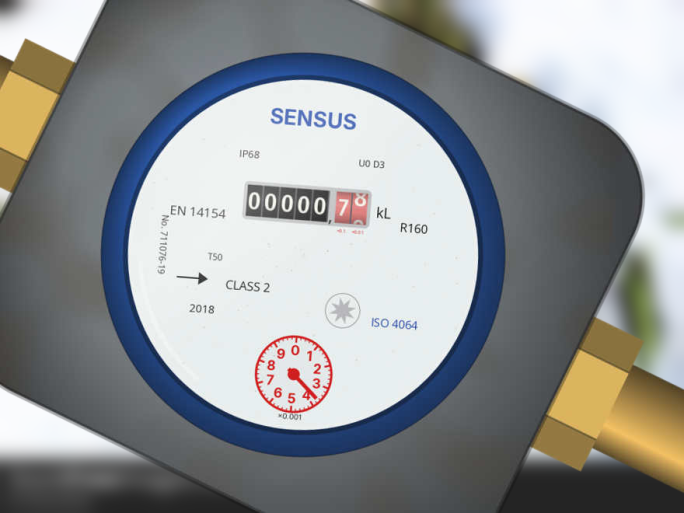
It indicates 0.783
